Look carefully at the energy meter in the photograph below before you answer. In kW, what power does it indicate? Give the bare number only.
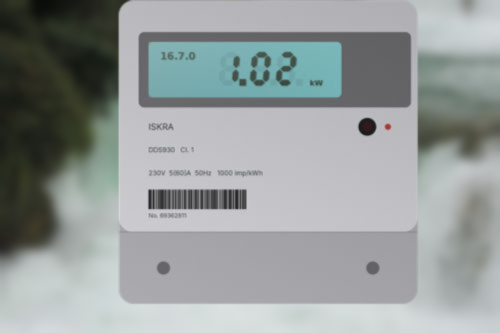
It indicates 1.02
